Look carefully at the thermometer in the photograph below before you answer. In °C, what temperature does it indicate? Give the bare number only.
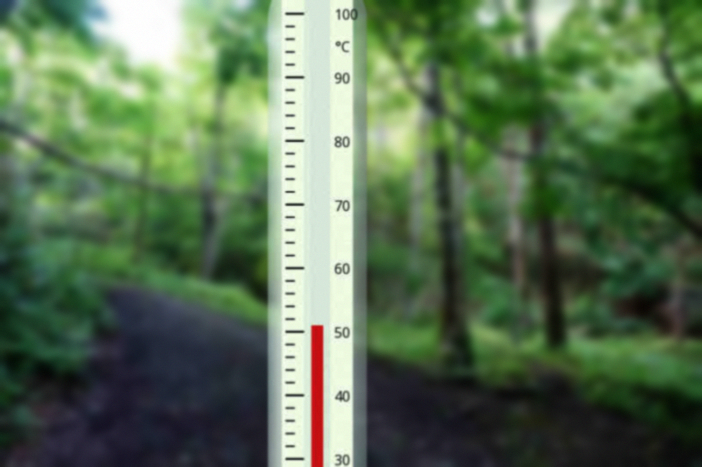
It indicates 51
